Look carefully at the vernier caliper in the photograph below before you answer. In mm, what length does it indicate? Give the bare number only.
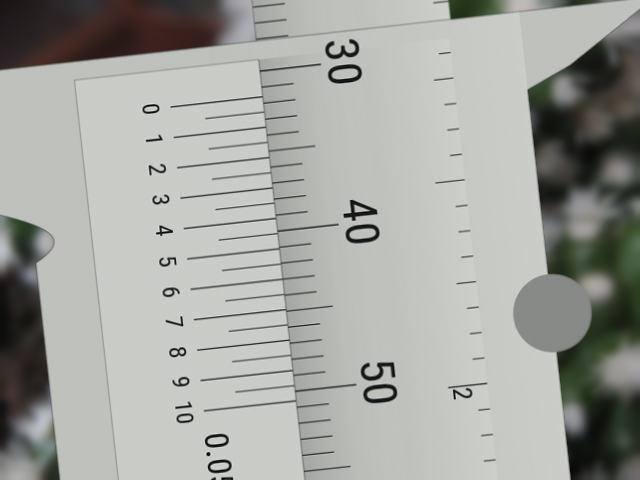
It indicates 31.6
